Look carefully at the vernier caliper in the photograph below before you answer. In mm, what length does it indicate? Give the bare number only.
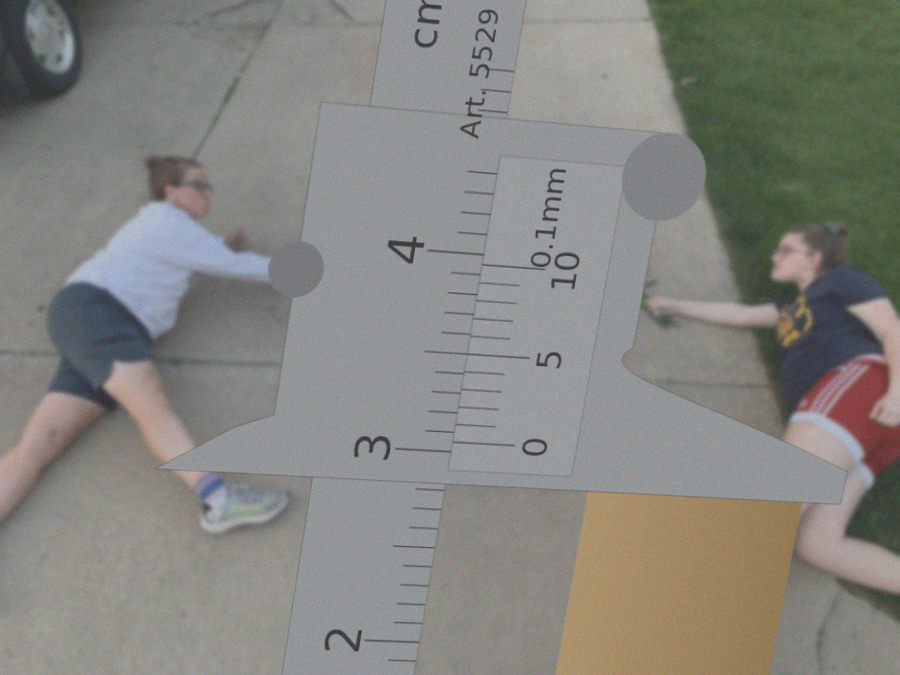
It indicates 30.5
